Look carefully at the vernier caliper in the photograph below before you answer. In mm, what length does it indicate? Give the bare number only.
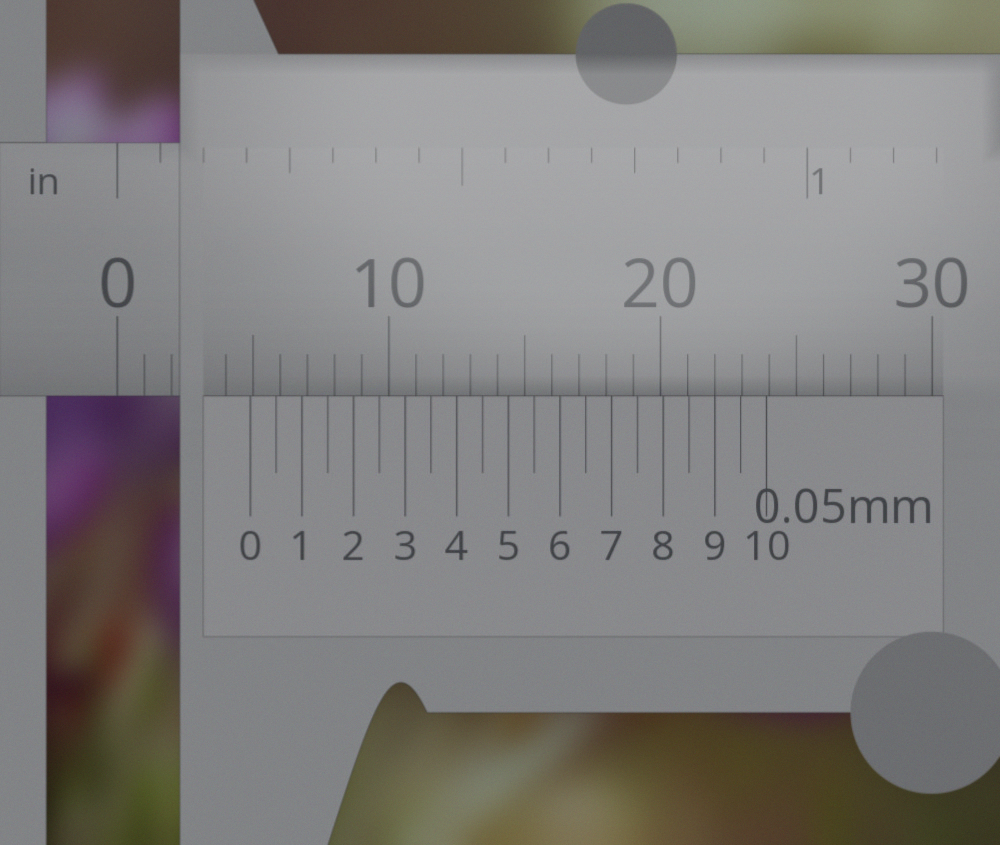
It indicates 4.90
